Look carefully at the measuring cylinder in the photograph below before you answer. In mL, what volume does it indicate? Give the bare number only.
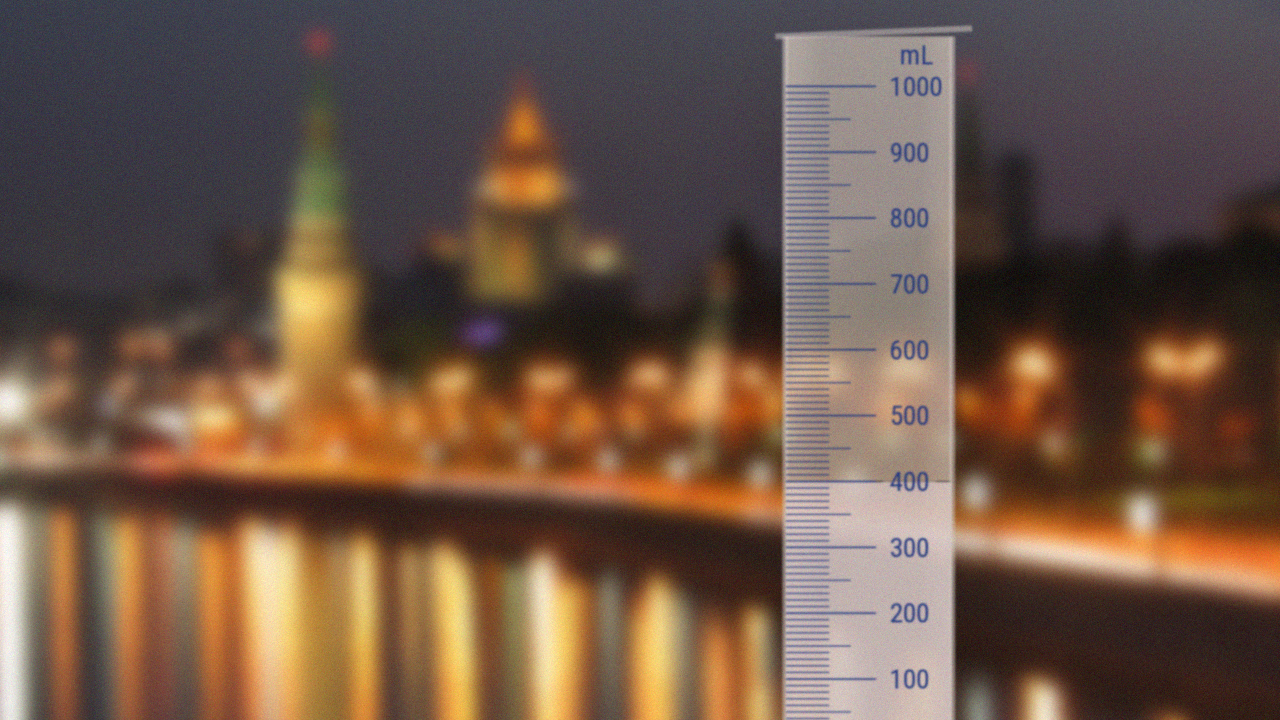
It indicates 400
